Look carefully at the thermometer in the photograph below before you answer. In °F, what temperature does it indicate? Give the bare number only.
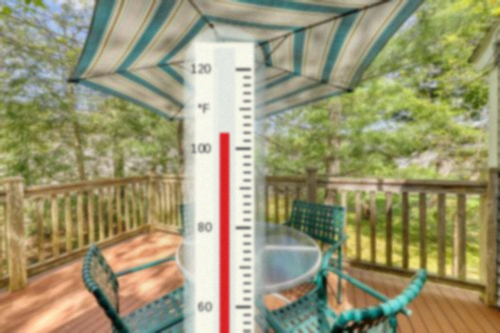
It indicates 104
